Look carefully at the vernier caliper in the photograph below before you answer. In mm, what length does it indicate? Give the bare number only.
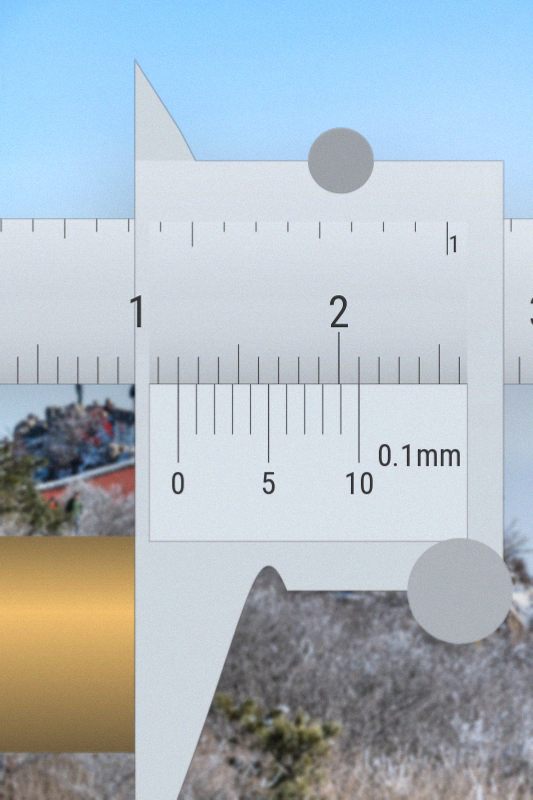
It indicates 12.0
